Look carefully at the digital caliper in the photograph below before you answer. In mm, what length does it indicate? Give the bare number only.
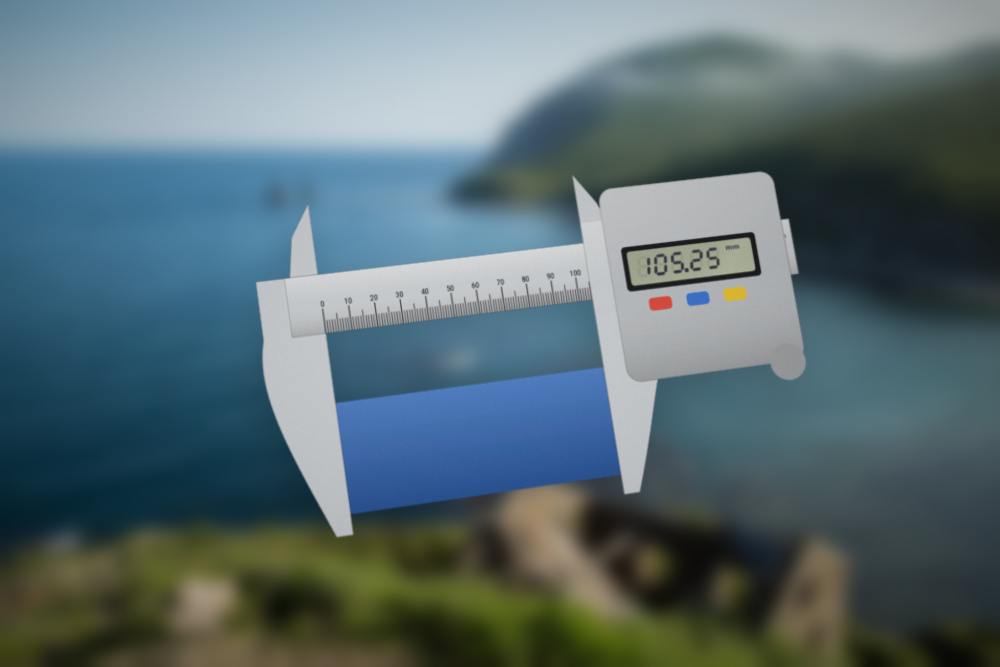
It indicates 105.25
